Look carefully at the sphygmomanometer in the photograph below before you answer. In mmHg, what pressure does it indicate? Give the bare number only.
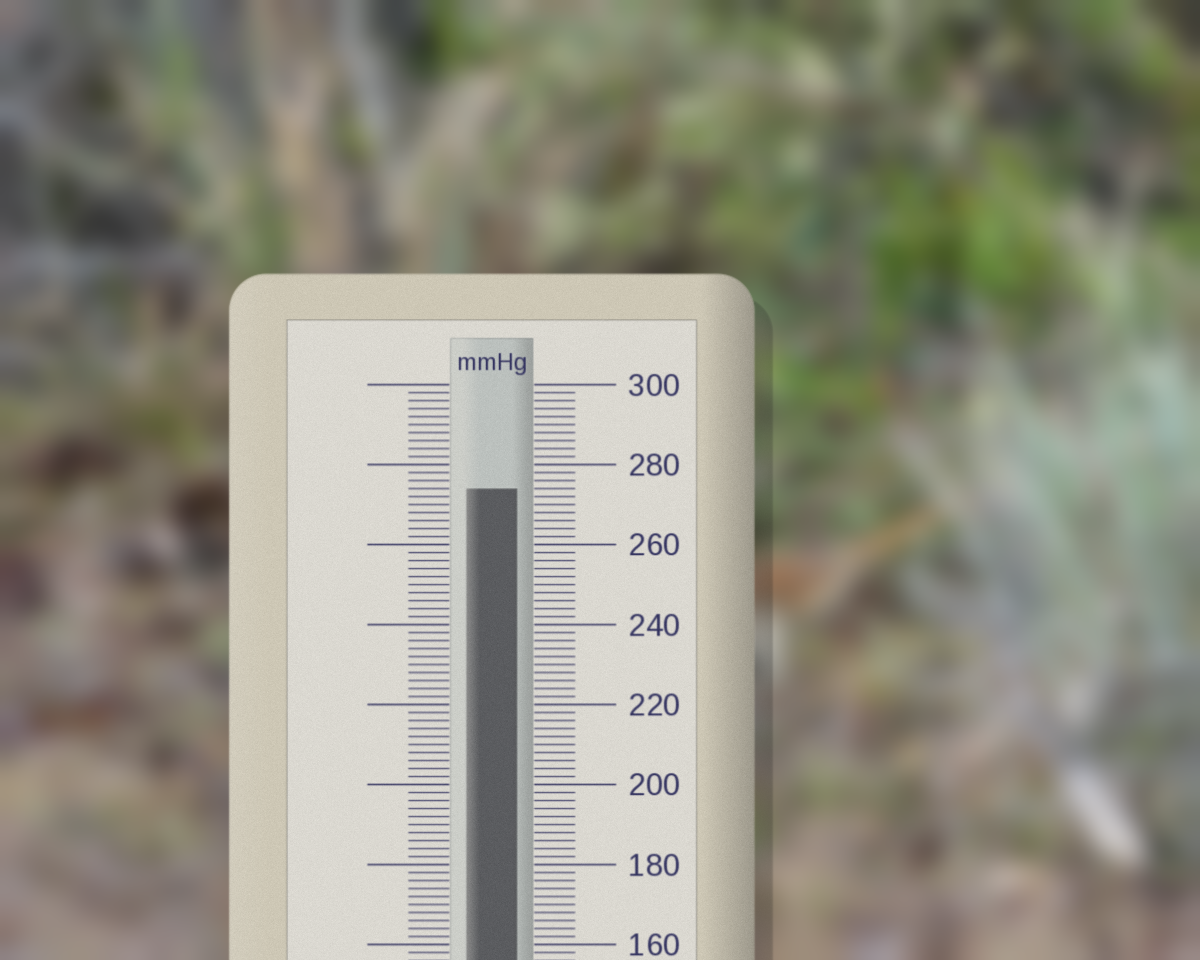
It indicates 274
